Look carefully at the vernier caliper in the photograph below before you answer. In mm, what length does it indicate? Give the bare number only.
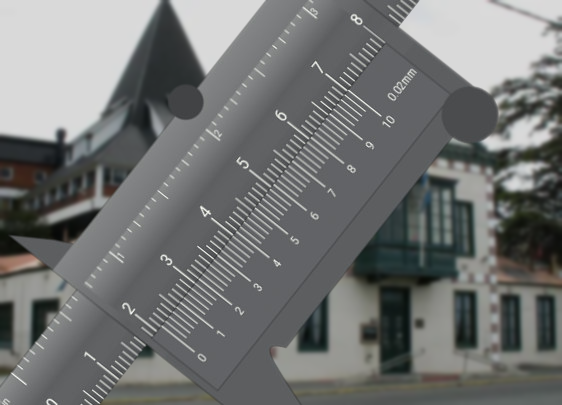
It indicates 21.2
